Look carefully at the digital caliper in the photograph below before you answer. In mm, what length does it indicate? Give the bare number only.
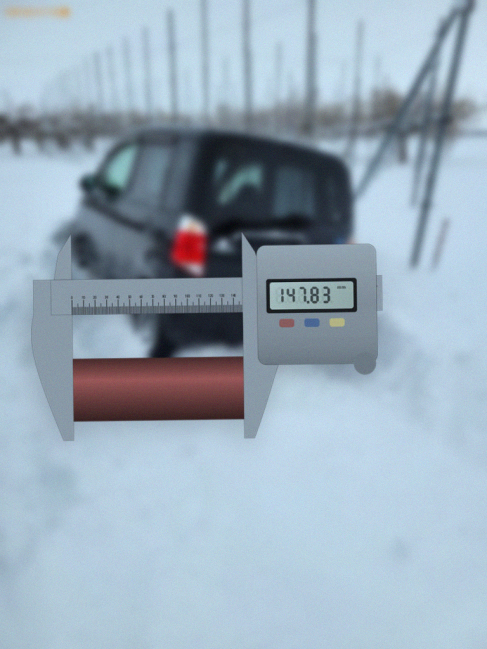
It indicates 147.83
